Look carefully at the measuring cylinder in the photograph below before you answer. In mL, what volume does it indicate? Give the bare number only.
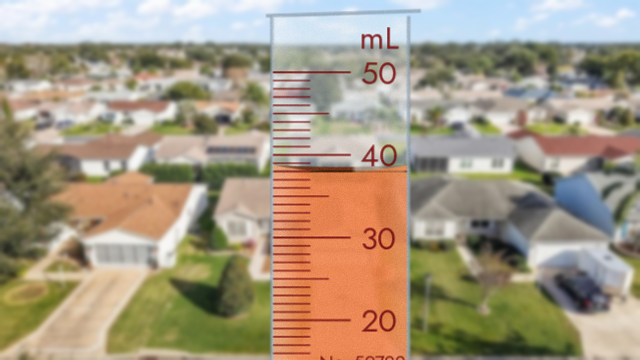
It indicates 38
